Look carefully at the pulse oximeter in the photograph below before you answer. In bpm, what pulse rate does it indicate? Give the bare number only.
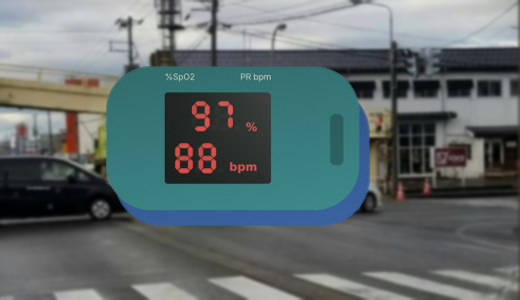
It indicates 88
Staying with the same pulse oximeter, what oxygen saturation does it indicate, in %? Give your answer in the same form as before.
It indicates 97
